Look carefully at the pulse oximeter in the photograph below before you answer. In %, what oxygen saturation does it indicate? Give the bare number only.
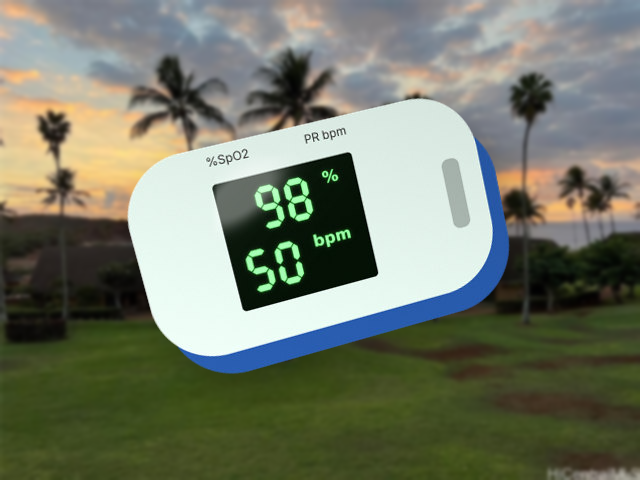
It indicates 98
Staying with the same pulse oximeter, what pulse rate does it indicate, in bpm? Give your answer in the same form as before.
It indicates 50
